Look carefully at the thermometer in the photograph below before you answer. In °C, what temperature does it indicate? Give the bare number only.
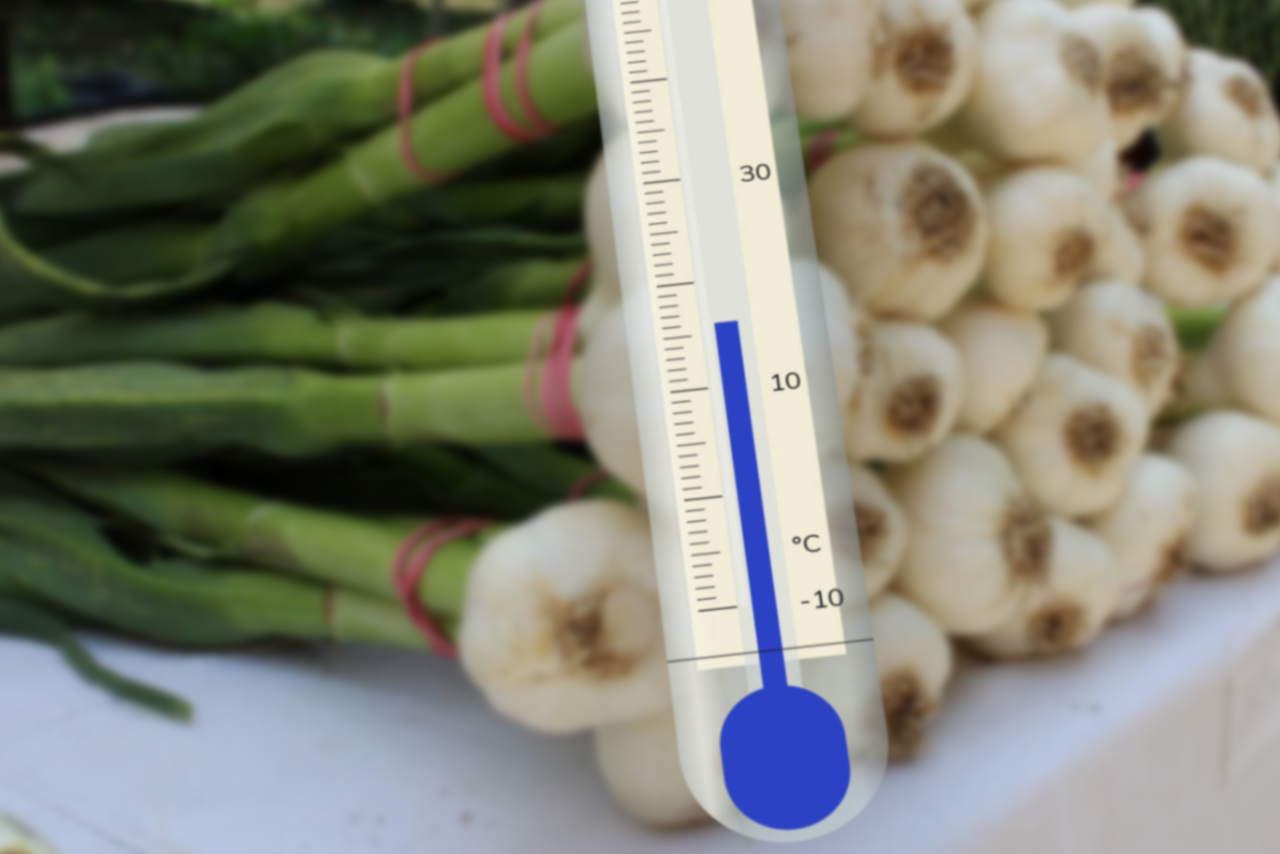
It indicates 16
